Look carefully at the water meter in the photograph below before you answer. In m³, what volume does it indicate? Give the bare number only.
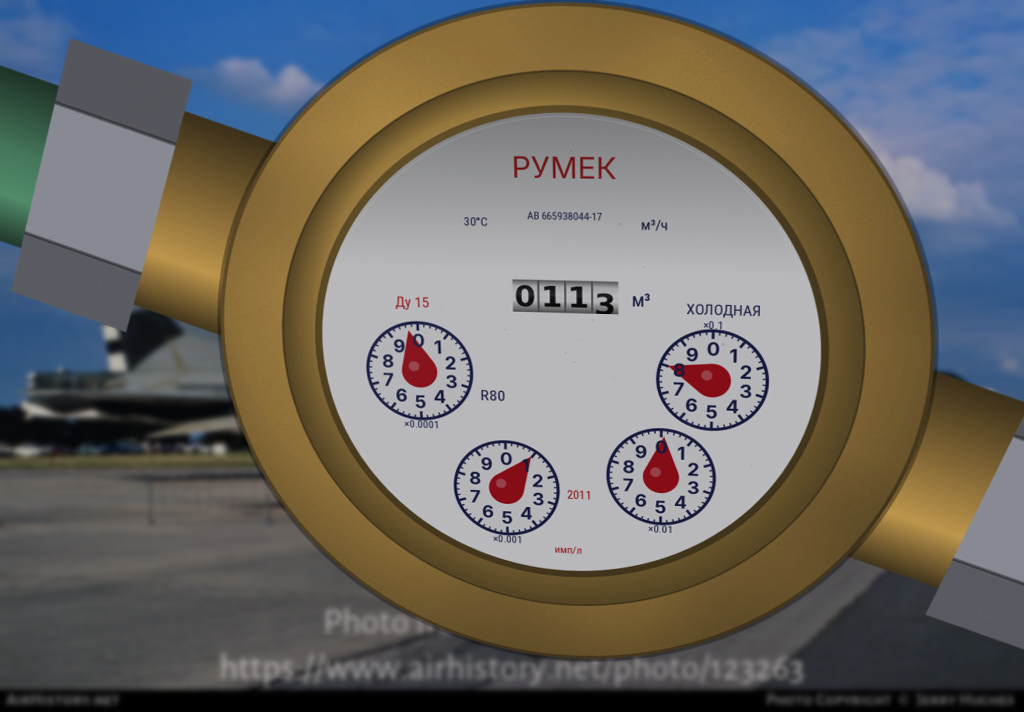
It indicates 112.8009
